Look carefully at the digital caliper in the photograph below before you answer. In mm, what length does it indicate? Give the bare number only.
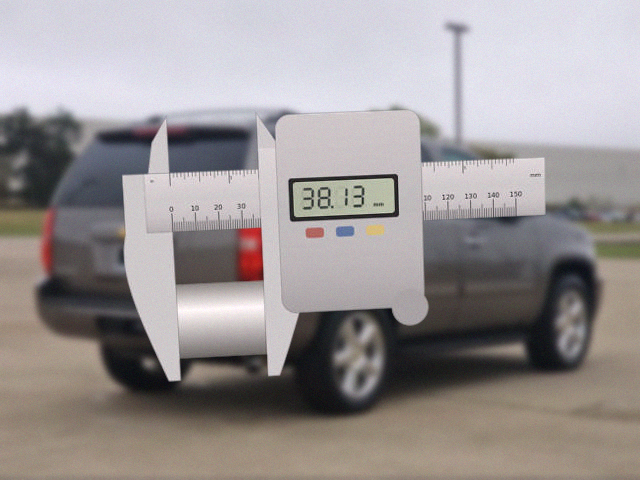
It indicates 38.13
